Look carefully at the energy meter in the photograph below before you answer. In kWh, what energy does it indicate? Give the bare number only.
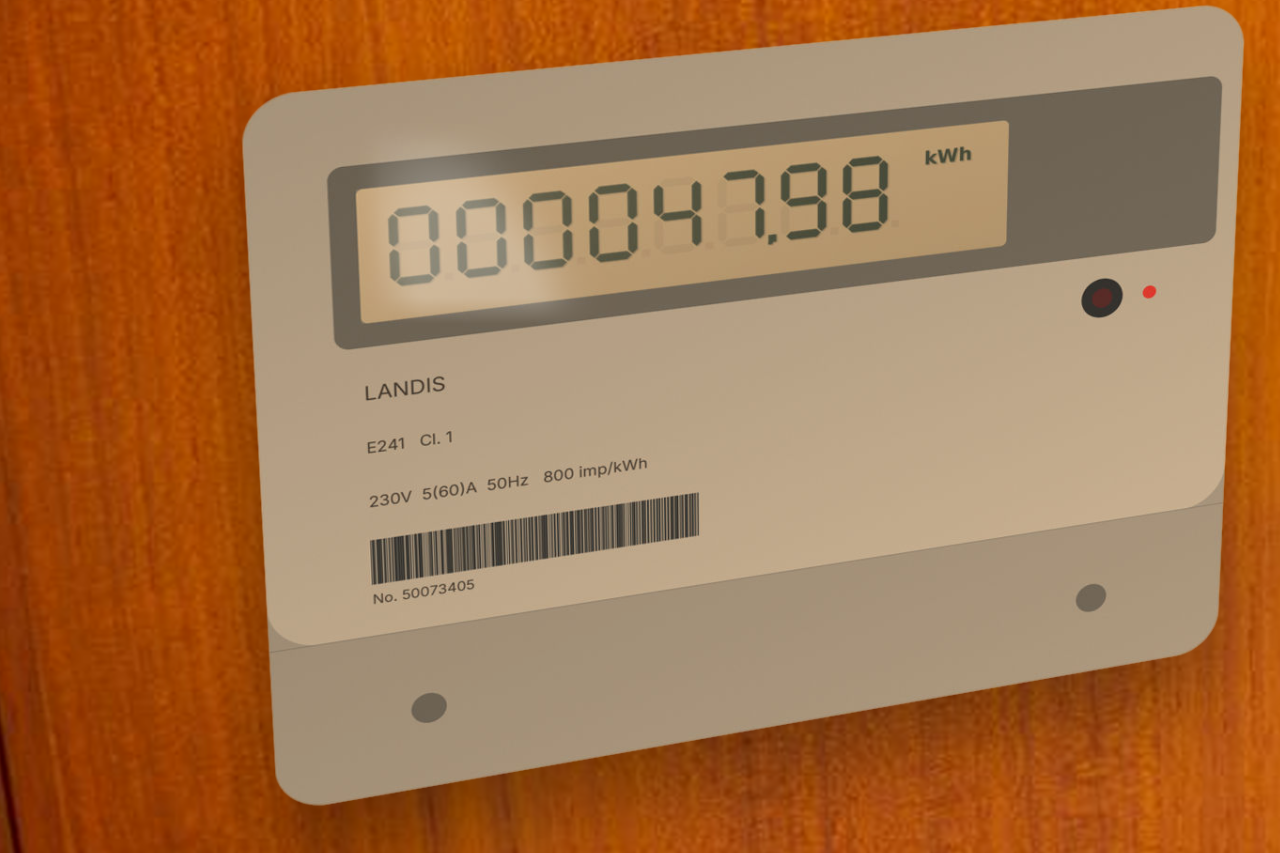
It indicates 47.98
